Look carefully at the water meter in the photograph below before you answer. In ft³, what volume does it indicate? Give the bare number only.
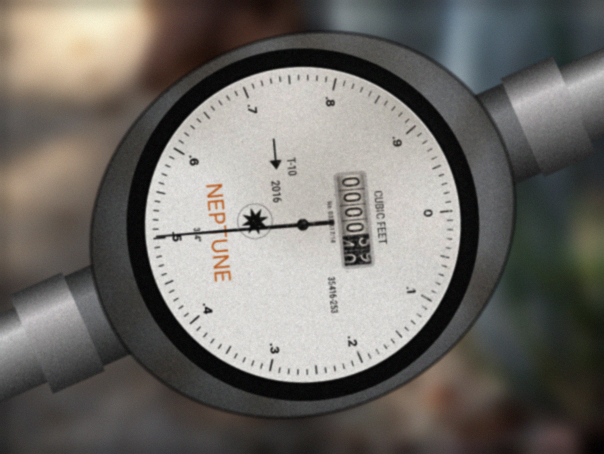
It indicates 39.50
